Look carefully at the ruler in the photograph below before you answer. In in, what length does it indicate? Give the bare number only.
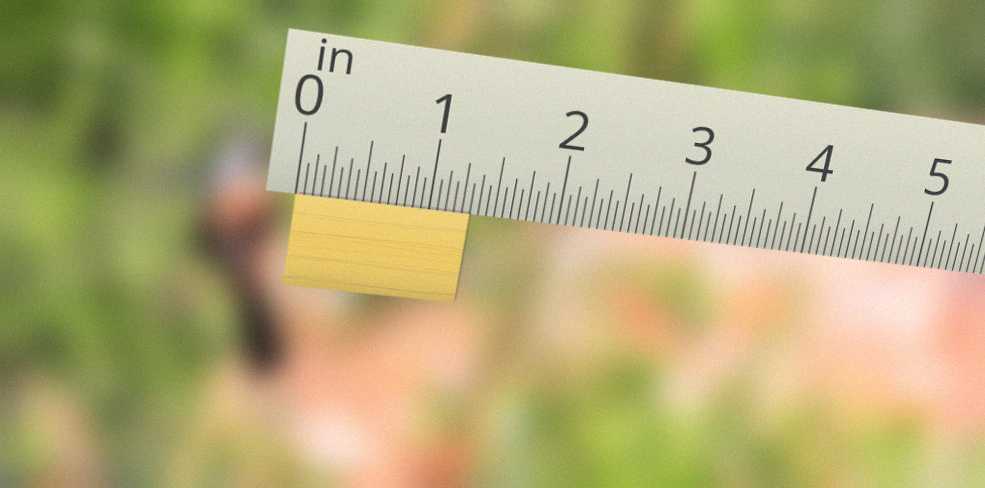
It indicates 1.3125
